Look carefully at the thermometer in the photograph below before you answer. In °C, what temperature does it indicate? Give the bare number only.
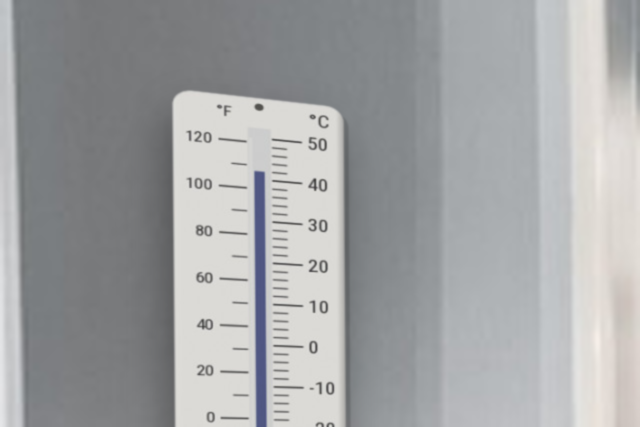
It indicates 42
